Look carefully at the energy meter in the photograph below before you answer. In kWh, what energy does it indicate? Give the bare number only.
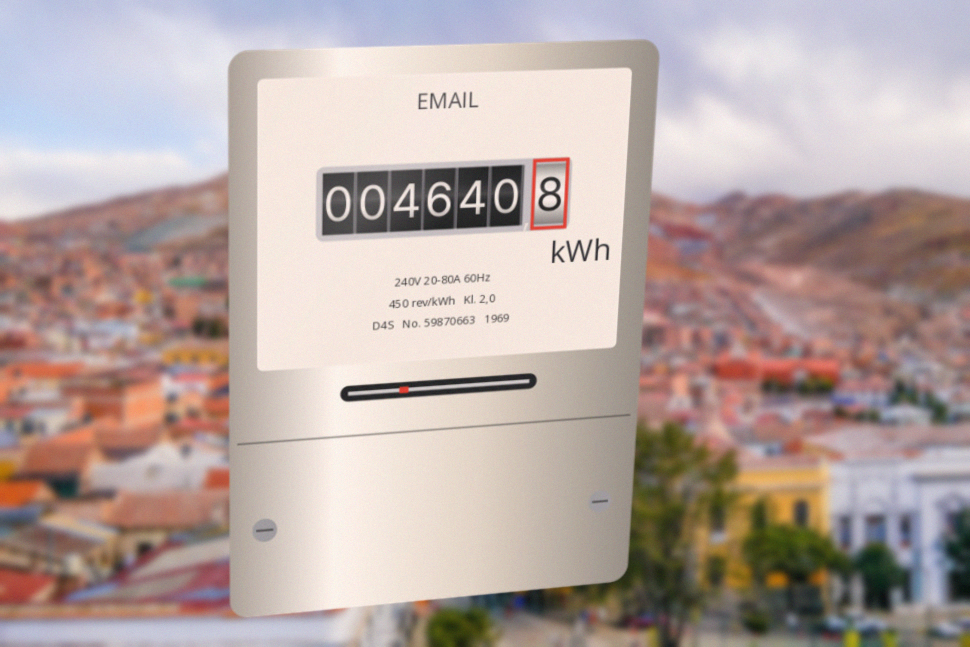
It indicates 4640.8
